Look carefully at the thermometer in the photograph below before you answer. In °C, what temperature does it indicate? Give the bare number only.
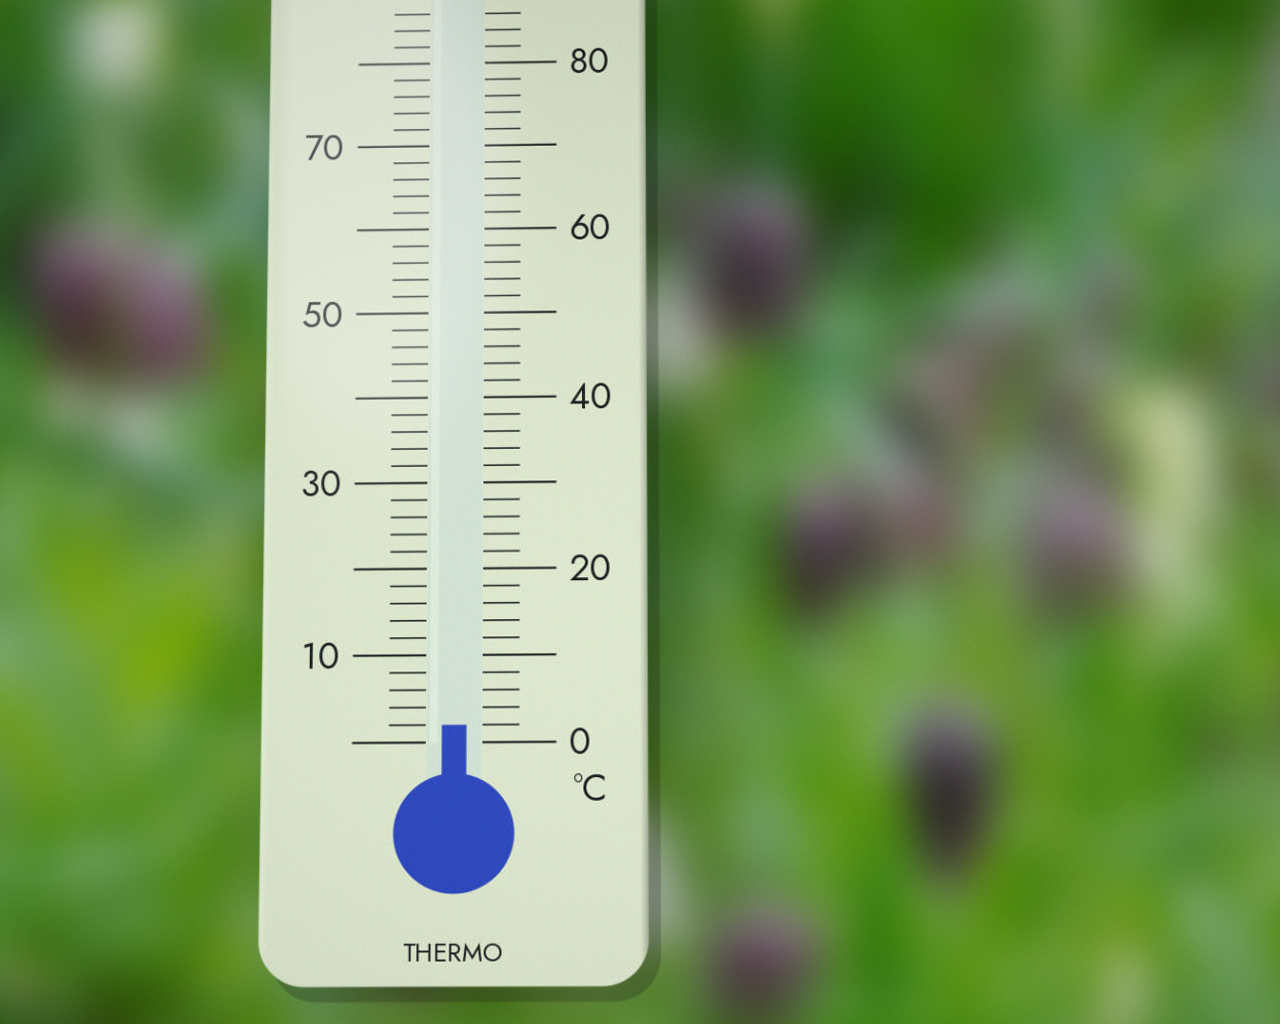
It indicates 2
